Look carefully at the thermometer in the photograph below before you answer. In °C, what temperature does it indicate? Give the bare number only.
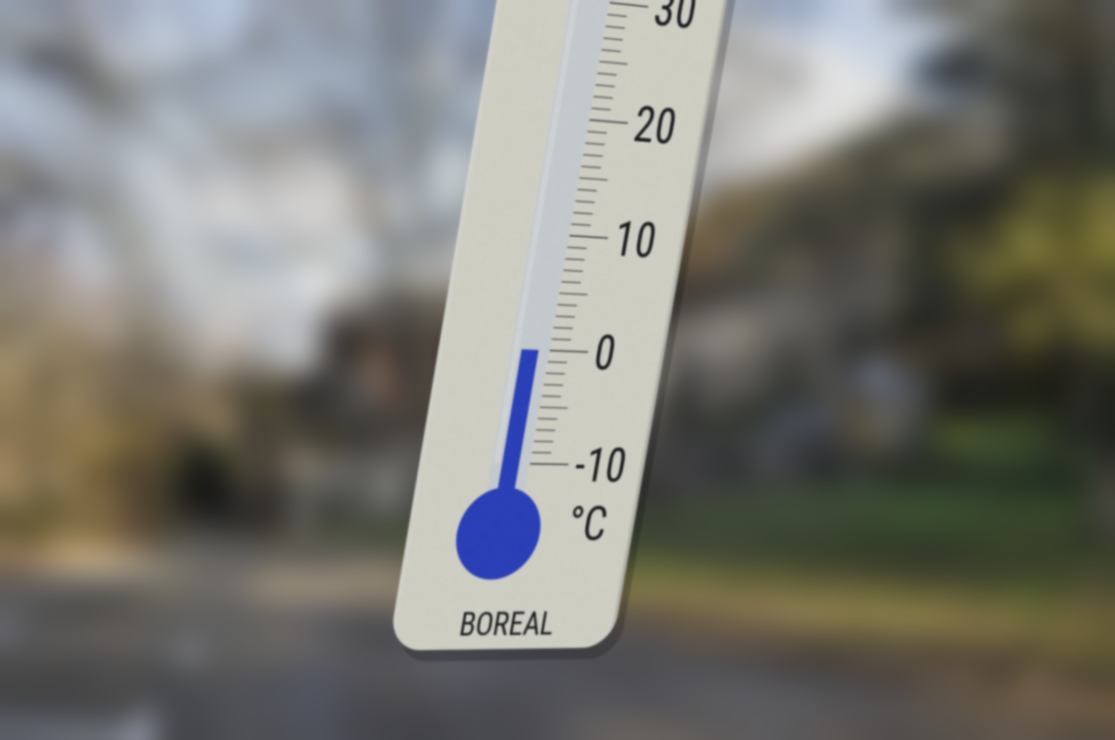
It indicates 0
